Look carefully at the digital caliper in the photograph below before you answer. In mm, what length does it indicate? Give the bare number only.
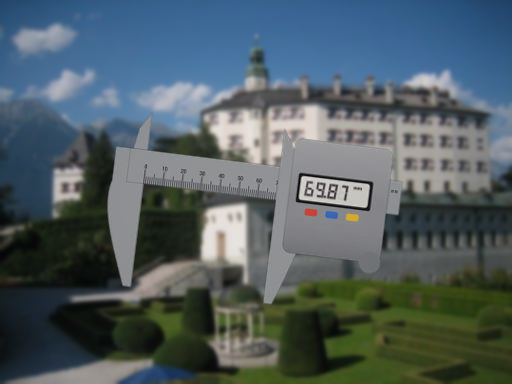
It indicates 69.87
